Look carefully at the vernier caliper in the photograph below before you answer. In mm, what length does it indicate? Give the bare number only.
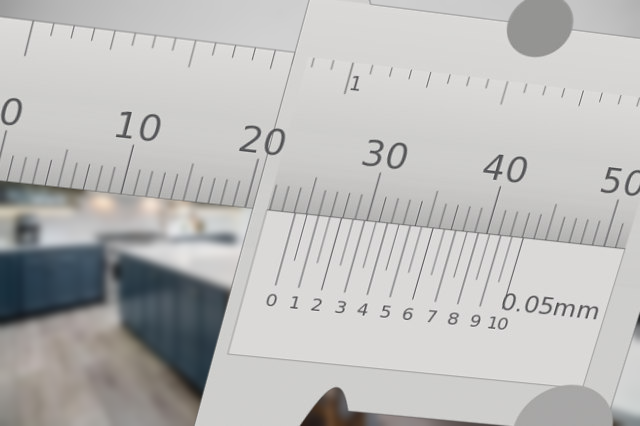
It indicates 24.1
